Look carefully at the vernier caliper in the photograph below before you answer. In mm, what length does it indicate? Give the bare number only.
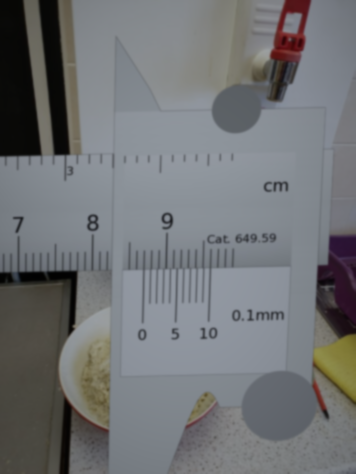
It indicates 87.0
